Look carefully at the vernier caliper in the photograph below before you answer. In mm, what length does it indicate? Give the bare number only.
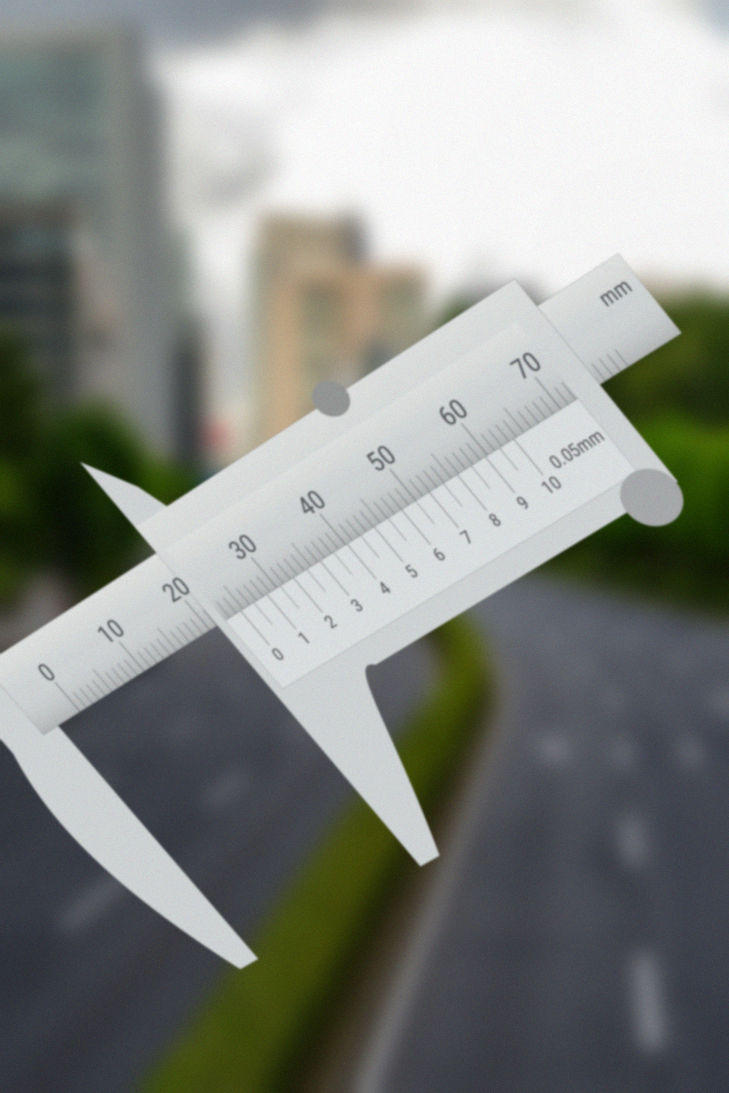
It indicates 24.6
